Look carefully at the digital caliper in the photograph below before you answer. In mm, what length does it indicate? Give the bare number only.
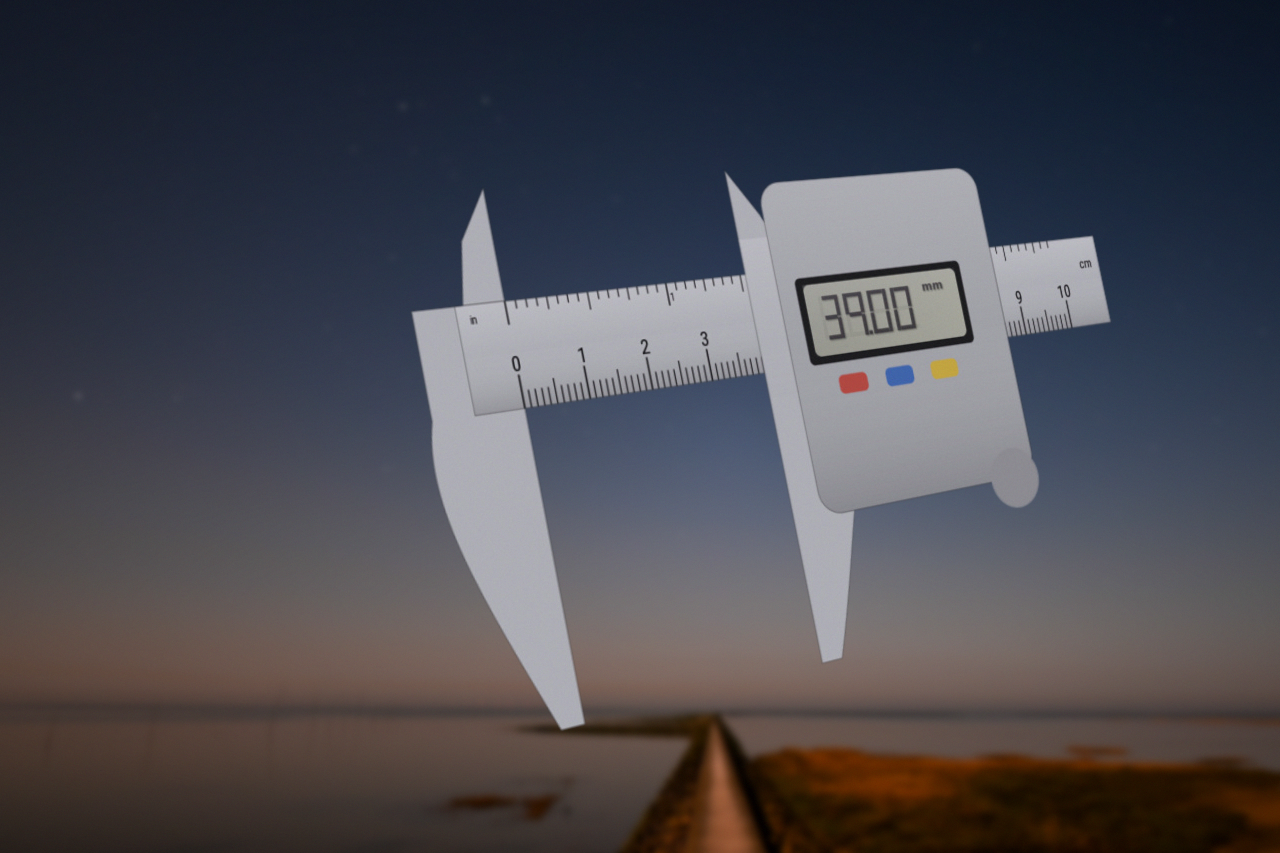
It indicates 39.00
